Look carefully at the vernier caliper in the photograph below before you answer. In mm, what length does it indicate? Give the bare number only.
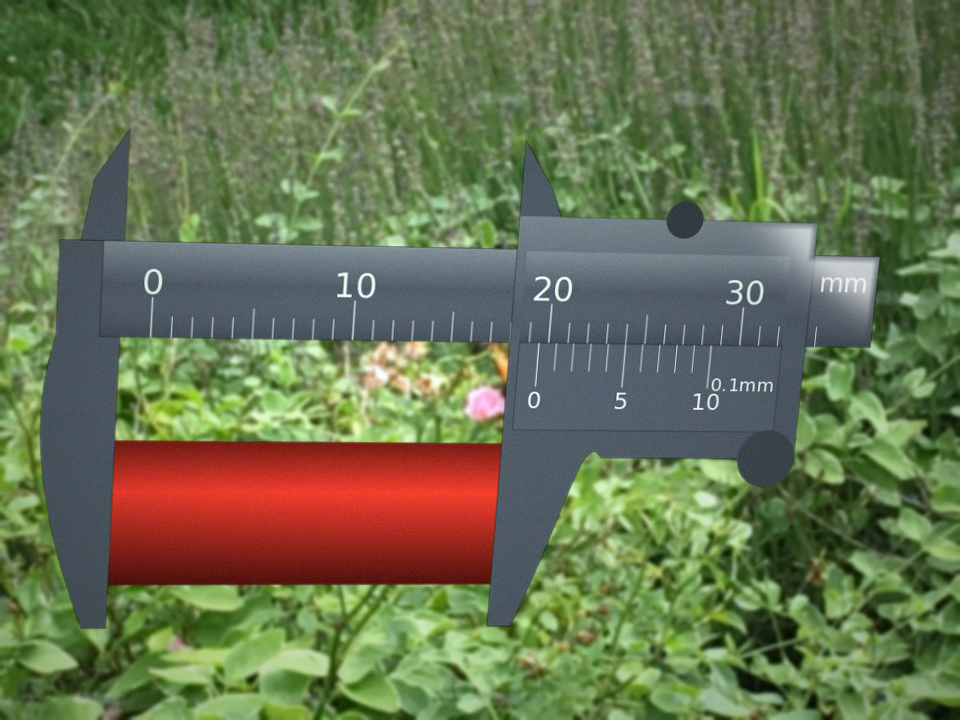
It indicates 19.5
